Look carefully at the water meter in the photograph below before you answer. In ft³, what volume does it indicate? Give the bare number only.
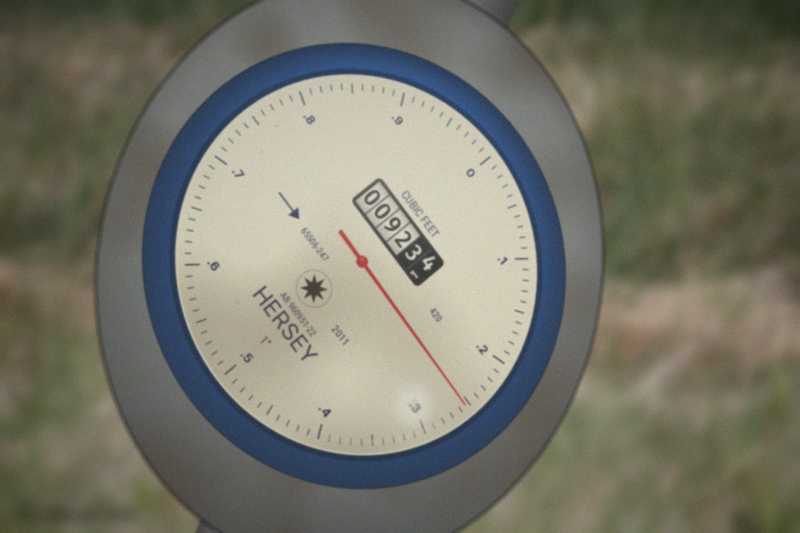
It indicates 9234.25
